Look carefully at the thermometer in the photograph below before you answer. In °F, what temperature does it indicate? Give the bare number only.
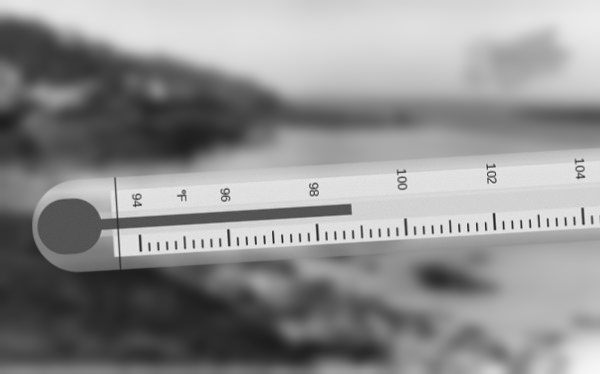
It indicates 98.8
